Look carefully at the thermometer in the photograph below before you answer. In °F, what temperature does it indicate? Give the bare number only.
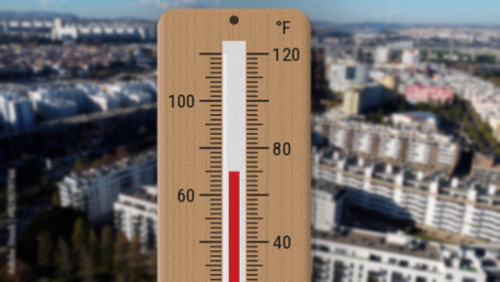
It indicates 70
